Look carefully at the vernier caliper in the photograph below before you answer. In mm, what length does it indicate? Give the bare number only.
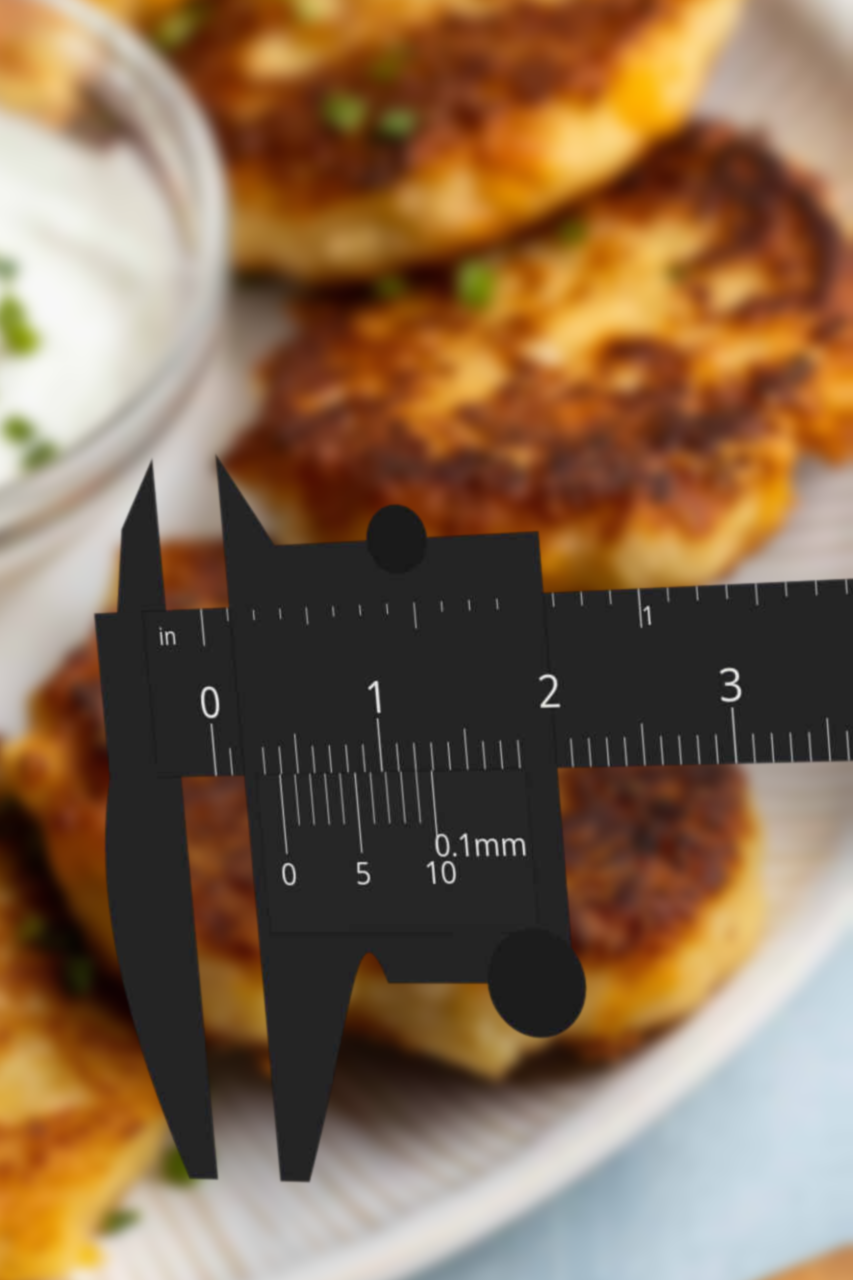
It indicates 3.9
